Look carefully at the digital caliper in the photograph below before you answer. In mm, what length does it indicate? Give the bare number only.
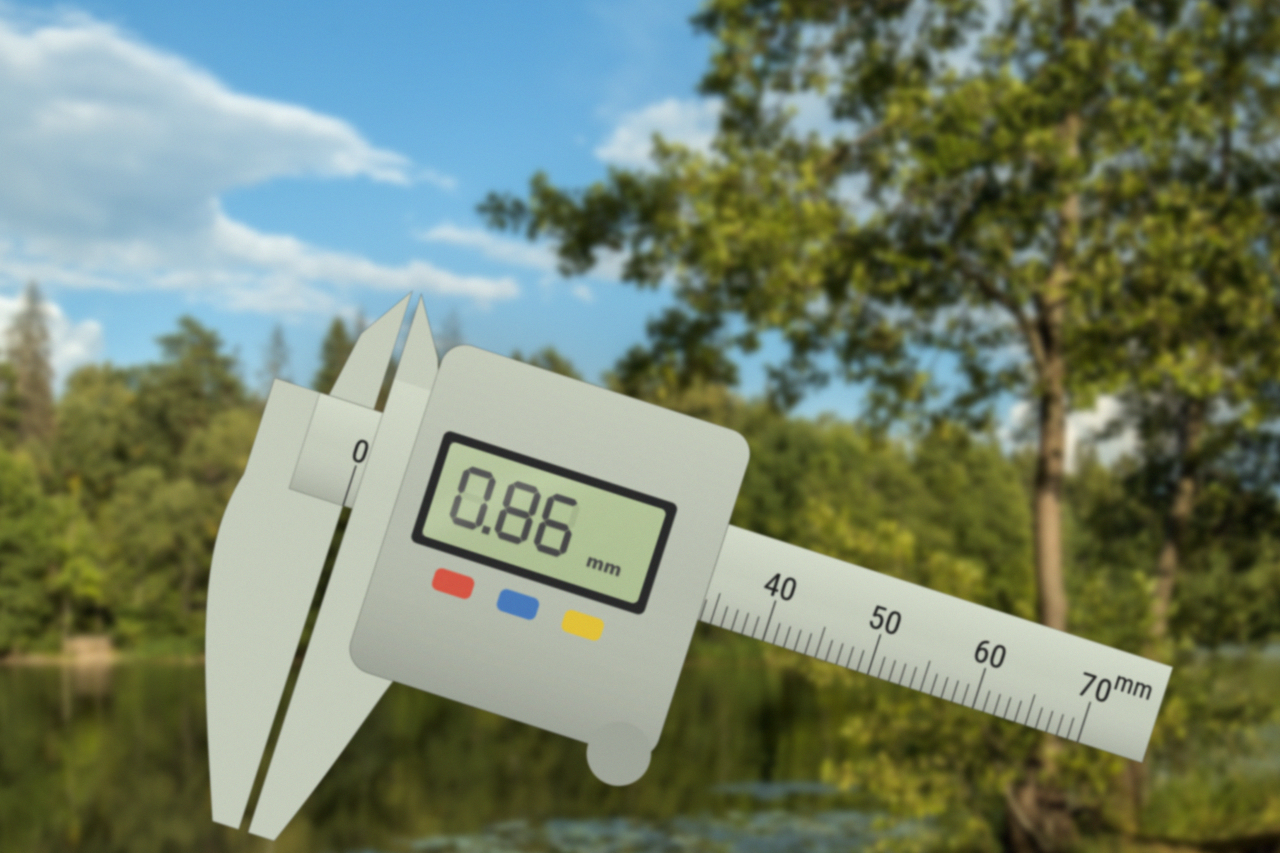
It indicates 0.86
